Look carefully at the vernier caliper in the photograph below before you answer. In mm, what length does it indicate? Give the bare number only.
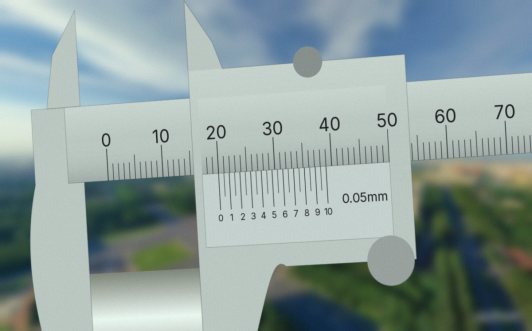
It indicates 20.0
